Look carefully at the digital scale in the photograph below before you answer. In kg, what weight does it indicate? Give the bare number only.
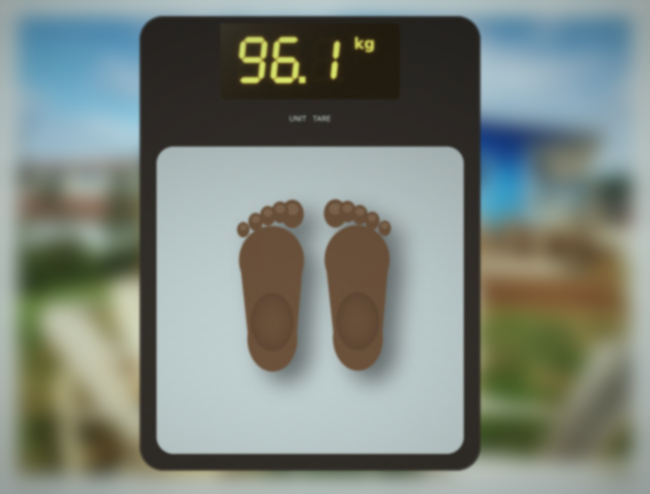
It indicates 96.1
